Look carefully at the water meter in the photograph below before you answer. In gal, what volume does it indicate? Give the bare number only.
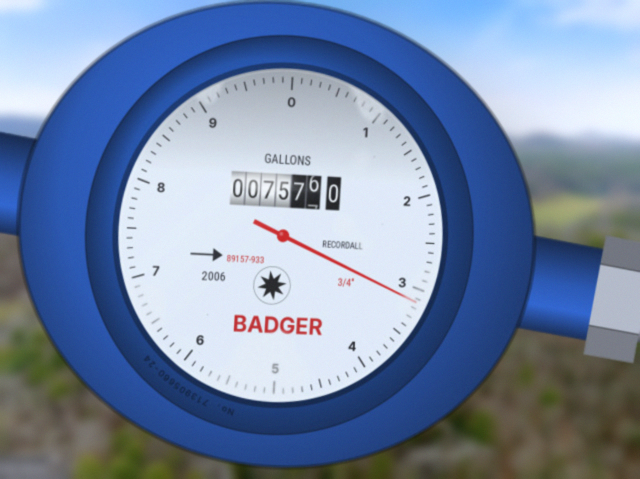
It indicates 75763.1
